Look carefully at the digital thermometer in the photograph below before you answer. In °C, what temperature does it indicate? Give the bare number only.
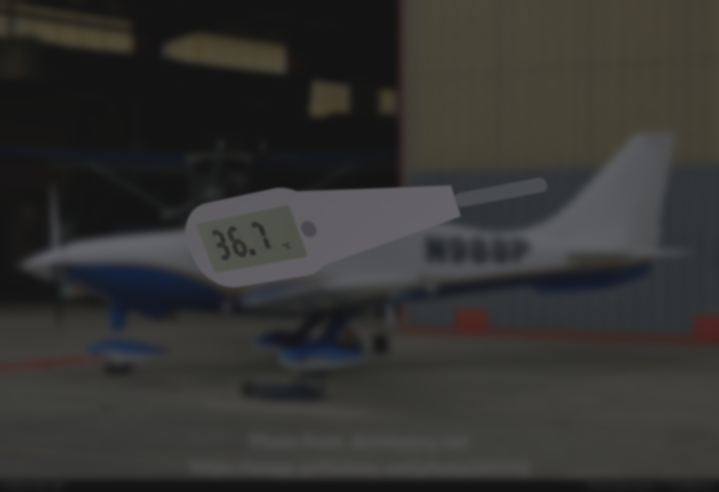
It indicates 36.7
